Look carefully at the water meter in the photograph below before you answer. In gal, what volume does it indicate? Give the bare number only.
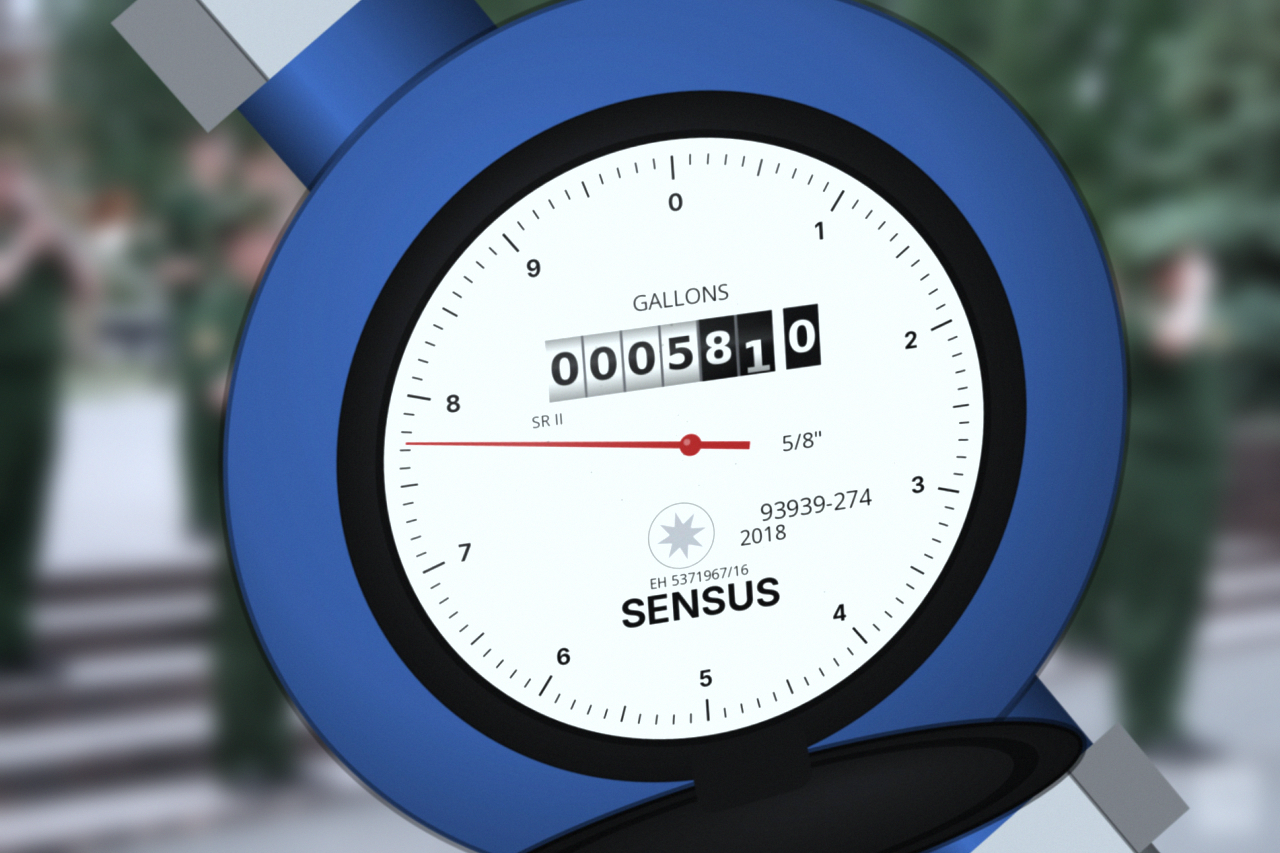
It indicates 5807.7
